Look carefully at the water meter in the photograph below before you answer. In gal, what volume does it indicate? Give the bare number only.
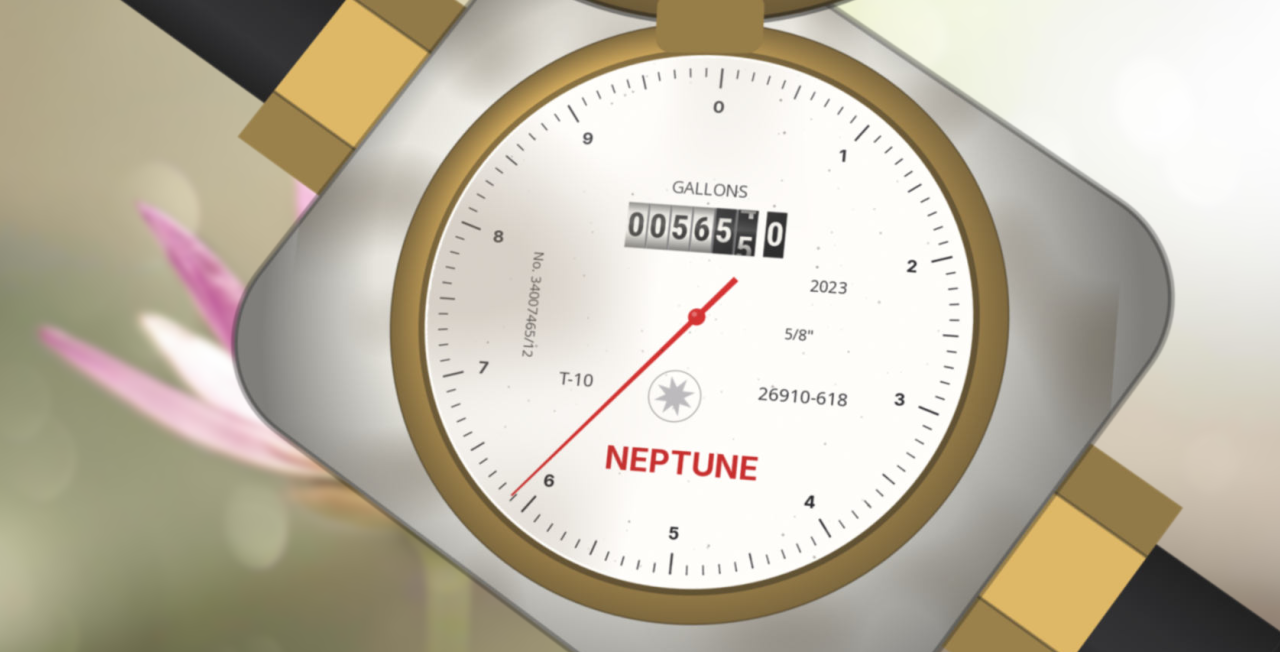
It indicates 56546.1
